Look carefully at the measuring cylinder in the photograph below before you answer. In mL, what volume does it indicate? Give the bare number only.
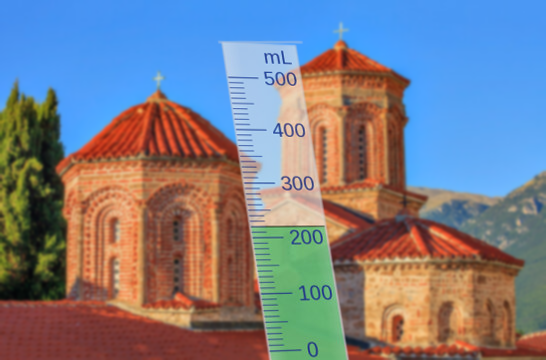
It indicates 220
